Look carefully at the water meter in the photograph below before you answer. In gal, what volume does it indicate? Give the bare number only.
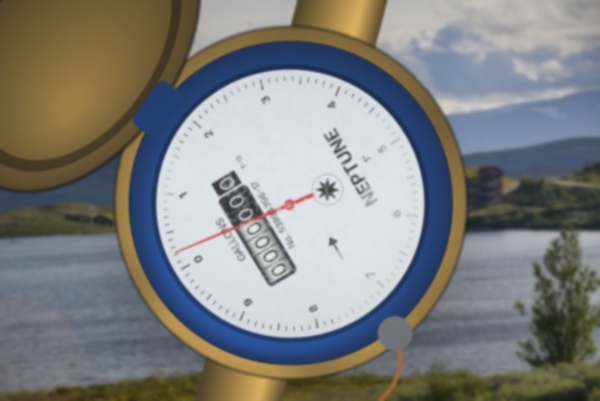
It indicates 0.2
